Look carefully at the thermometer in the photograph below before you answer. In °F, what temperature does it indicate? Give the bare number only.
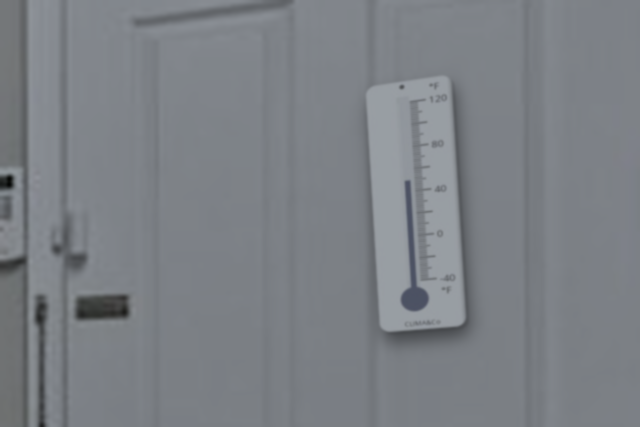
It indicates 50
